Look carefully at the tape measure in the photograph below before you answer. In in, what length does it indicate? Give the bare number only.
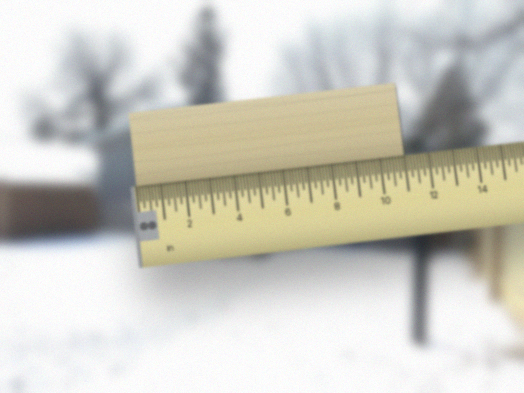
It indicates 11
